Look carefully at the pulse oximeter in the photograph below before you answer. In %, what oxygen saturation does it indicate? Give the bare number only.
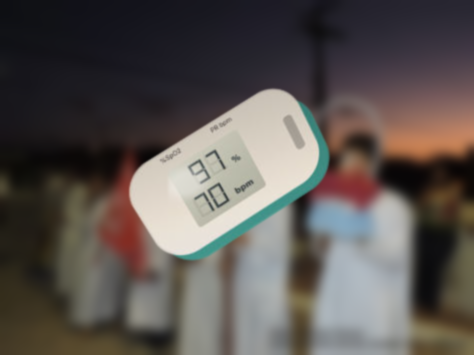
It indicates 97
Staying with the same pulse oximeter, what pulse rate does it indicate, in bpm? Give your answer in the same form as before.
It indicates 70
